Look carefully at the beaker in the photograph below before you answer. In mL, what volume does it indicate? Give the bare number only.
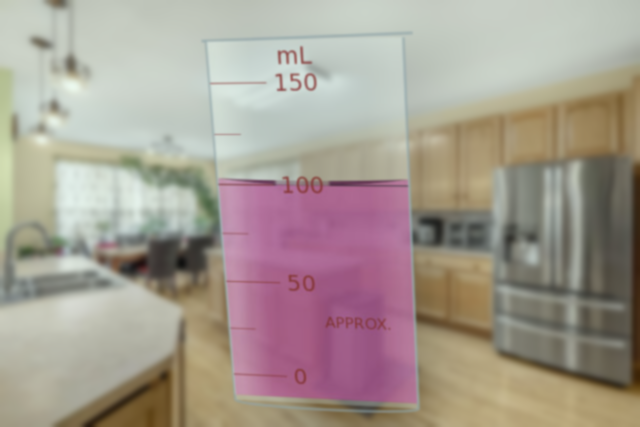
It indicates 100
